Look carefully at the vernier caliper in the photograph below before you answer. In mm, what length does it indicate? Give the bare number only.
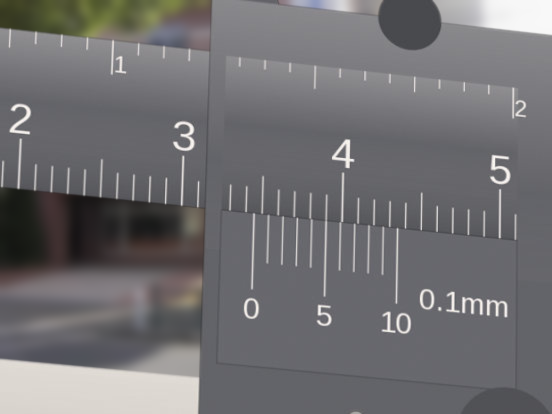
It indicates 34.5
